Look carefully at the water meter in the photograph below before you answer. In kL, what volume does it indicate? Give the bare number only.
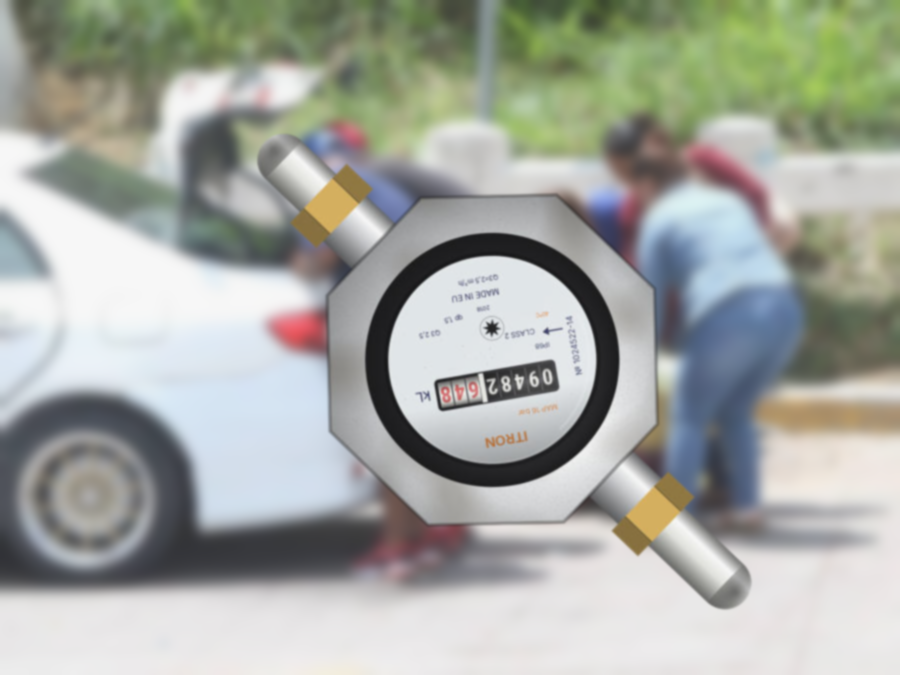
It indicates 9482.648
